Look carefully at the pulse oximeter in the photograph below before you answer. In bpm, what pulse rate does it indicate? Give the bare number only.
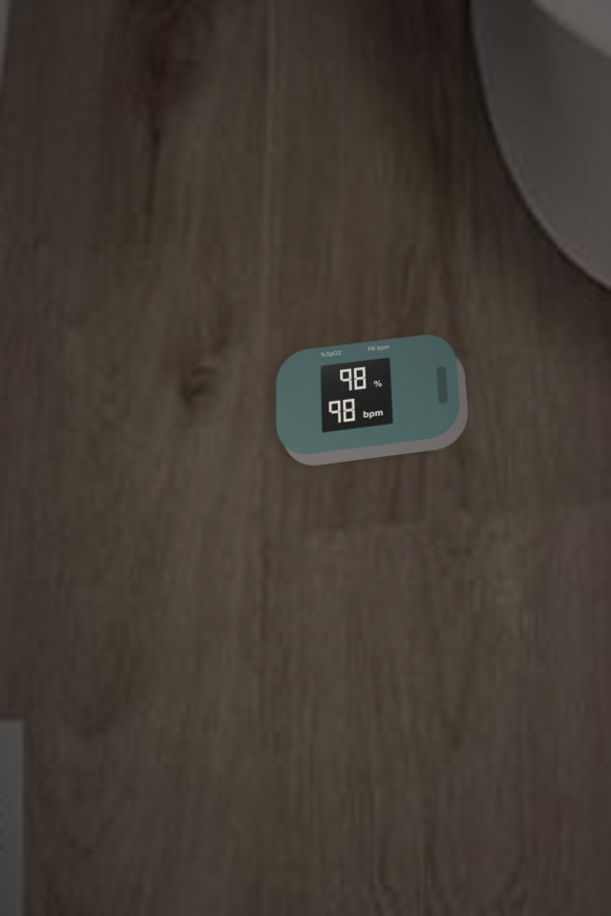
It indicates 98
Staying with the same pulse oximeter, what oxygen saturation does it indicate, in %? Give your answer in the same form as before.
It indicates 98
